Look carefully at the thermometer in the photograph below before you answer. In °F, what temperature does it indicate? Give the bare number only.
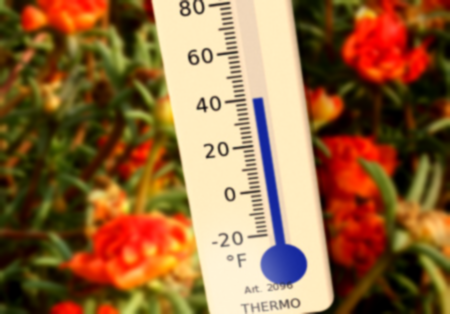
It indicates 40
